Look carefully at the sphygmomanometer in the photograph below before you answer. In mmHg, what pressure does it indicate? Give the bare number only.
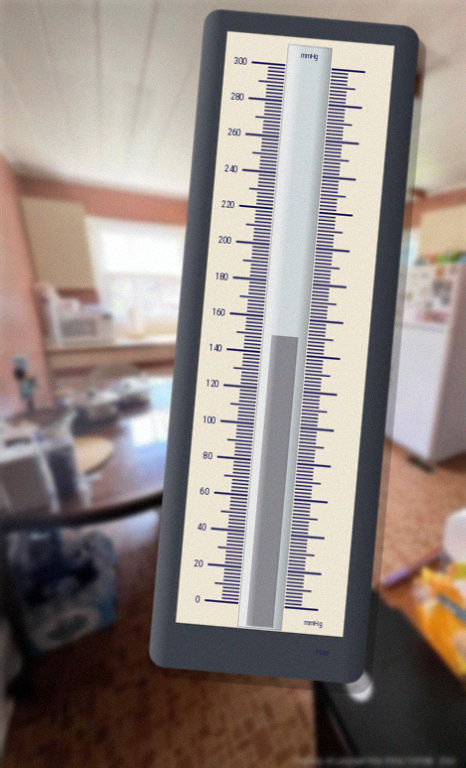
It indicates 150
